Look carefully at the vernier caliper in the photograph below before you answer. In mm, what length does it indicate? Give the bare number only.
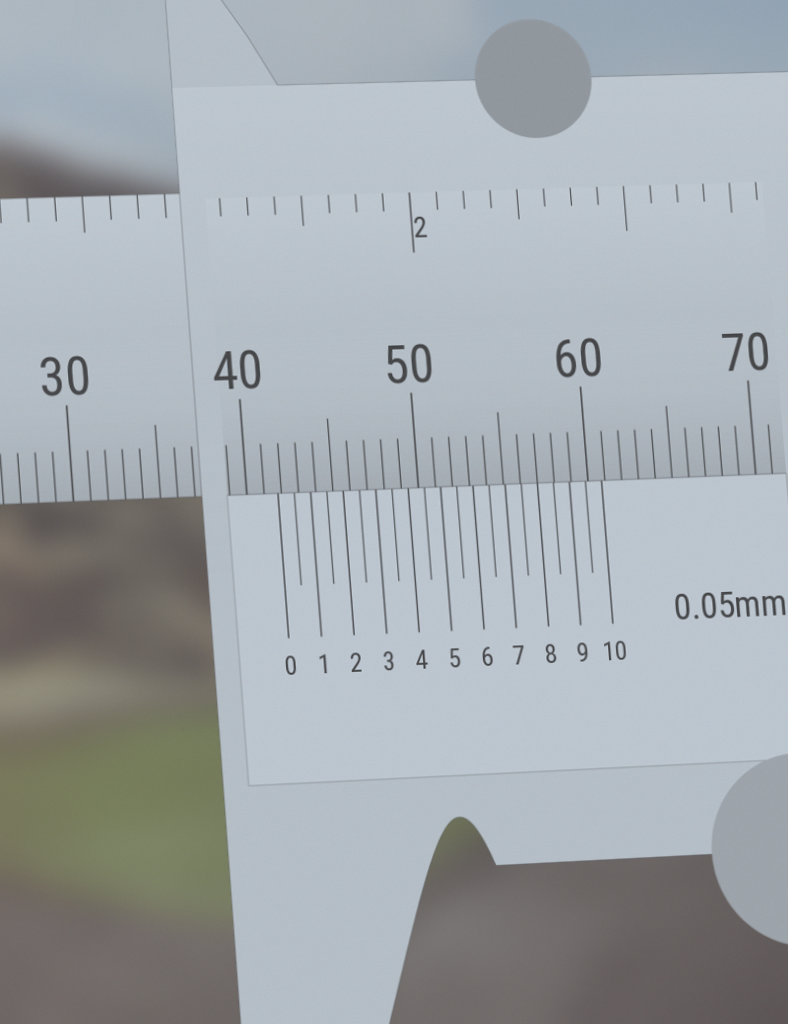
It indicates 41.8
